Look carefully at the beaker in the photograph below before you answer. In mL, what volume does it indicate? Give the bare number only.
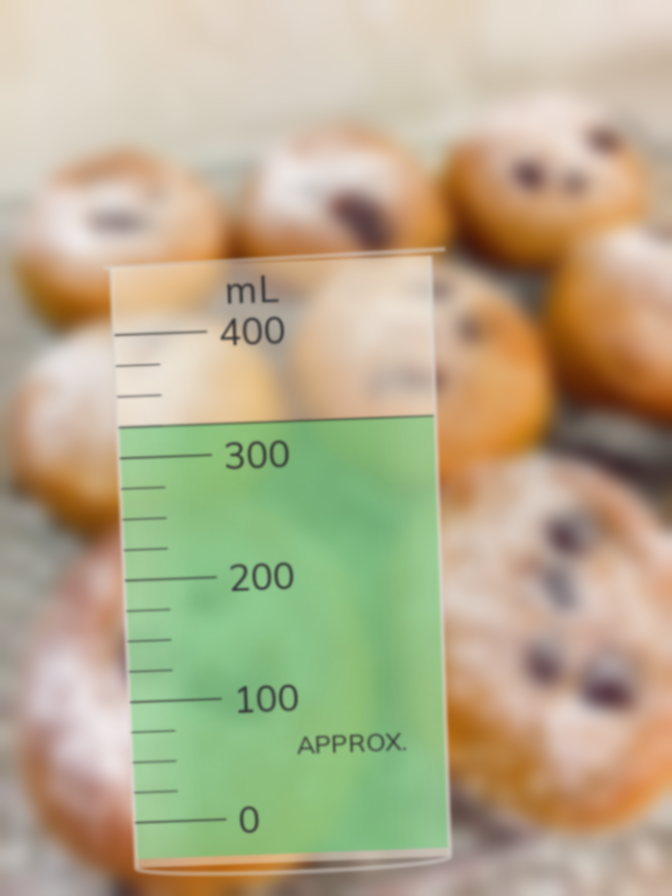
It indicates 325
